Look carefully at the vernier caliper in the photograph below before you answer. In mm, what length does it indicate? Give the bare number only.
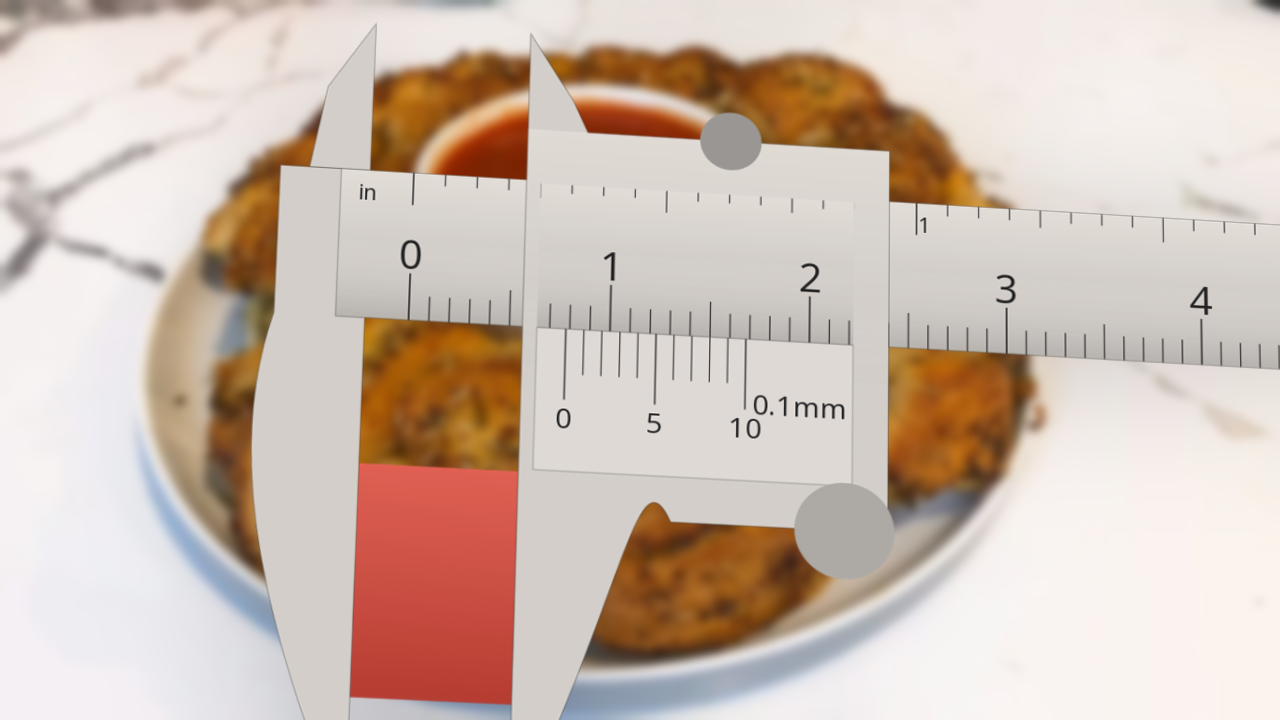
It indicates 7.8
